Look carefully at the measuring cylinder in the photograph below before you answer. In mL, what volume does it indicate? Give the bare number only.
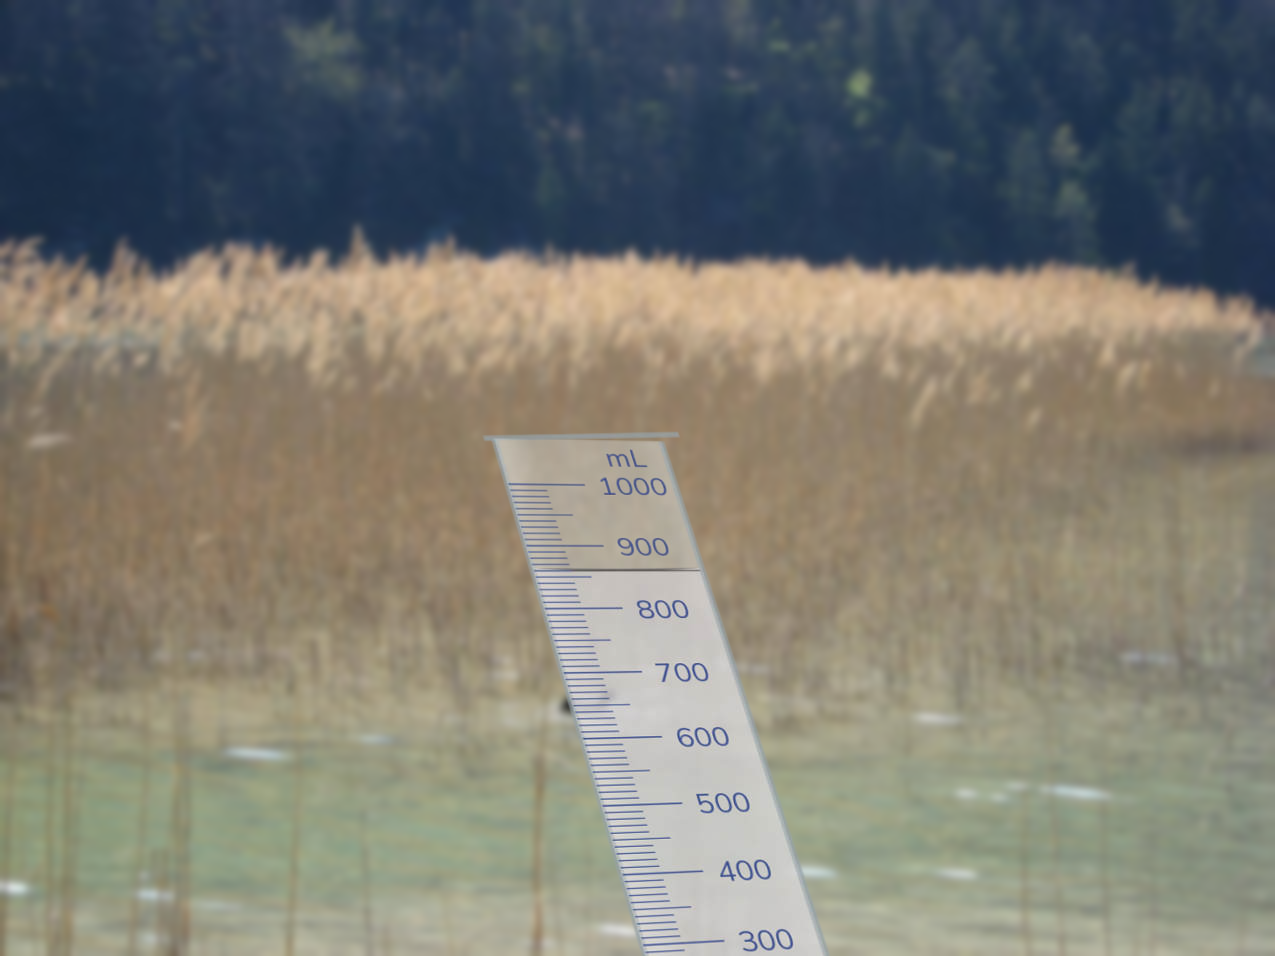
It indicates 860
